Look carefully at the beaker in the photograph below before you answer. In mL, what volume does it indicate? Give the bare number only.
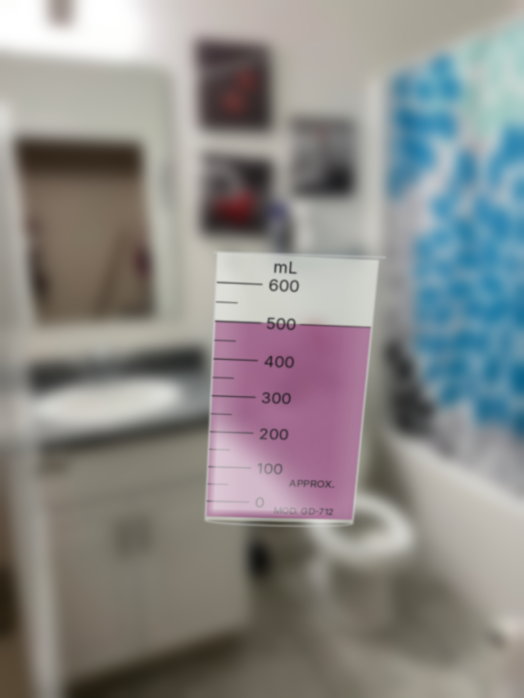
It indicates 500
